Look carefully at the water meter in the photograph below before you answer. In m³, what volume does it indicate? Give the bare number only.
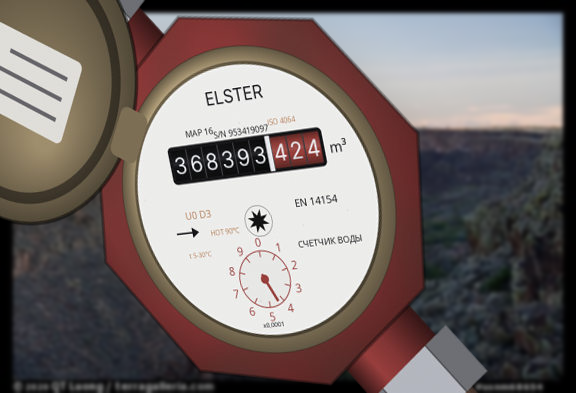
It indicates 368393.4244
